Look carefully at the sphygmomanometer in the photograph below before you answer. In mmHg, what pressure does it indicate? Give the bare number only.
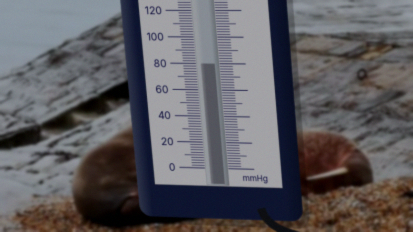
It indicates 80
